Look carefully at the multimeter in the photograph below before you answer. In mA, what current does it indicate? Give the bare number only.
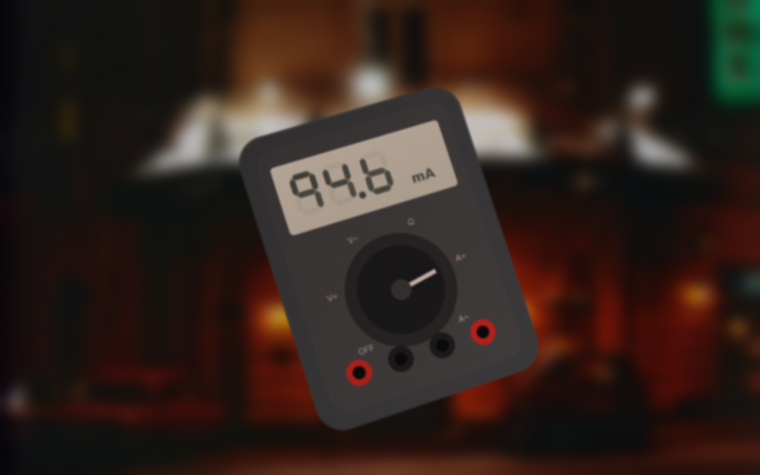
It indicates 94.6
